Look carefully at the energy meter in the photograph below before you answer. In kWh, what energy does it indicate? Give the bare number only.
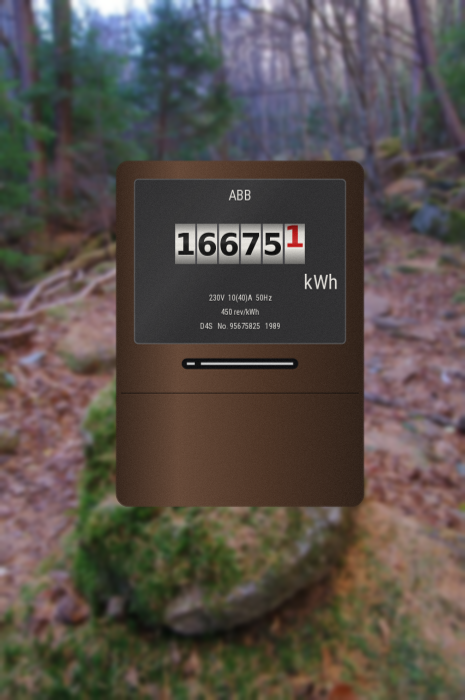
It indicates 16675.1
